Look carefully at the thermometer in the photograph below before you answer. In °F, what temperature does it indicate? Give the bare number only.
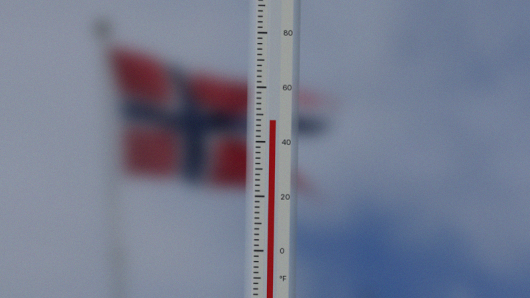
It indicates 48
